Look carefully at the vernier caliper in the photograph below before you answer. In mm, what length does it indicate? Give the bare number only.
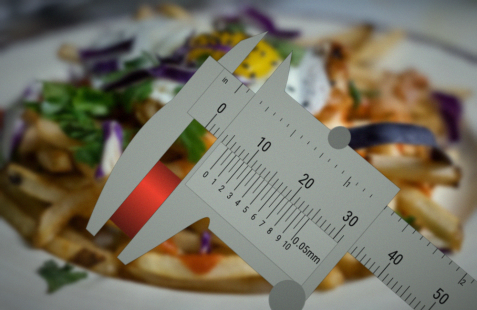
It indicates 5.6
